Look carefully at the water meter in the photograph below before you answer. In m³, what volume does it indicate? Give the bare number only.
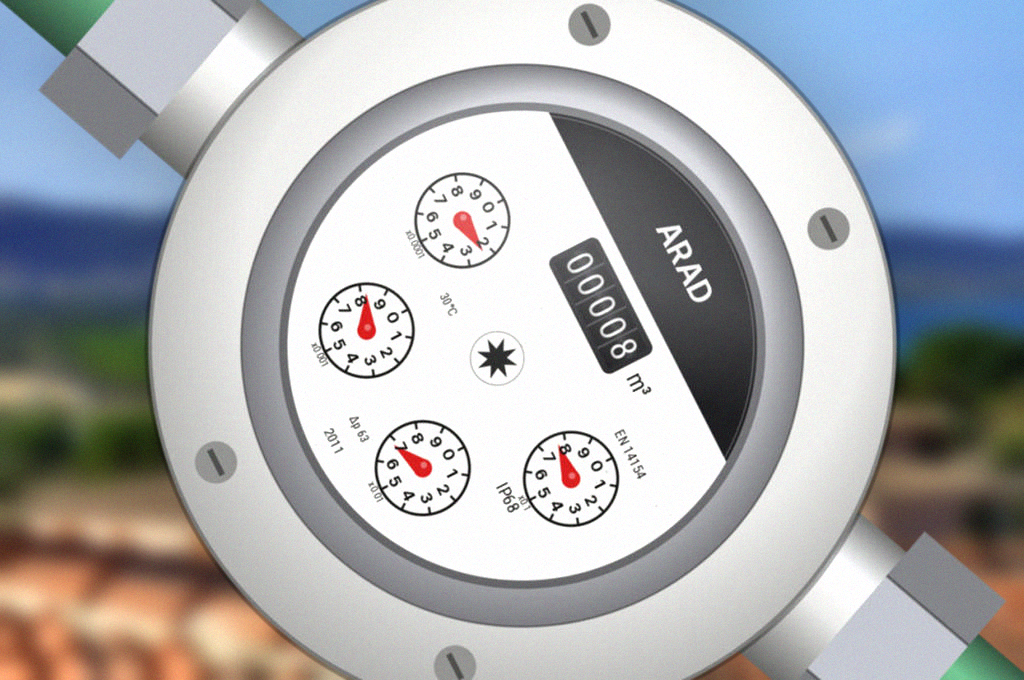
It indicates 8.7682
